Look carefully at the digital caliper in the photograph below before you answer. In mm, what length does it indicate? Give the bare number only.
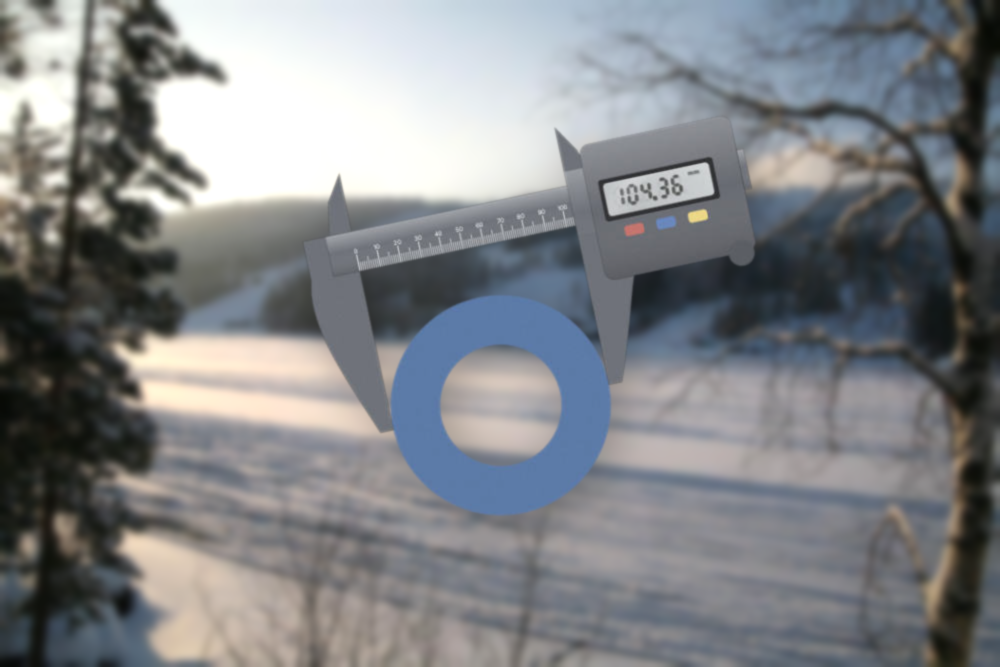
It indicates 104.36
